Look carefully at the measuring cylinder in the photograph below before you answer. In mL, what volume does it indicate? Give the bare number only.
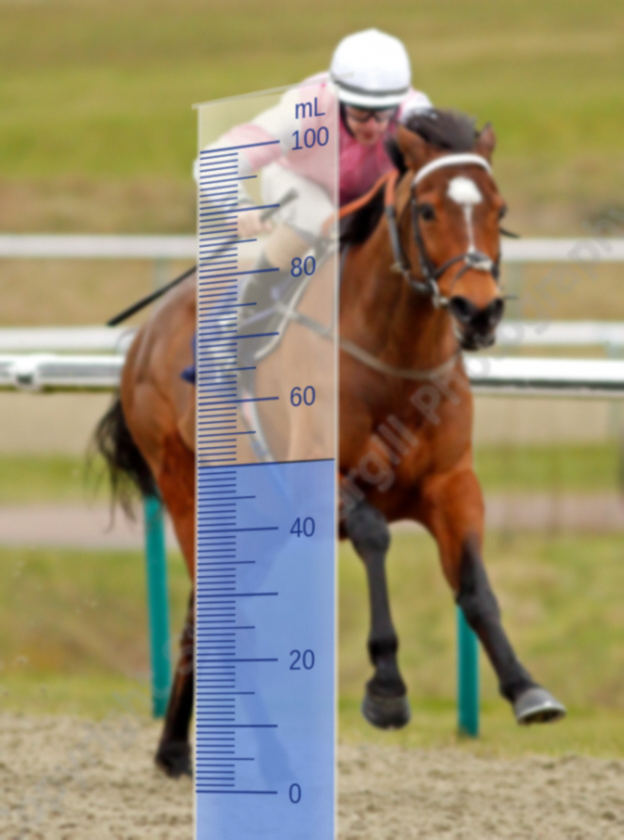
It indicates 50
